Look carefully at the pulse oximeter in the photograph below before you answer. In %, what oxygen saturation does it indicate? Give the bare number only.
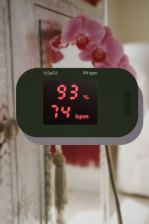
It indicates 93
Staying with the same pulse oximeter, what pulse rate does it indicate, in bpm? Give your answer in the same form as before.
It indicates 74
